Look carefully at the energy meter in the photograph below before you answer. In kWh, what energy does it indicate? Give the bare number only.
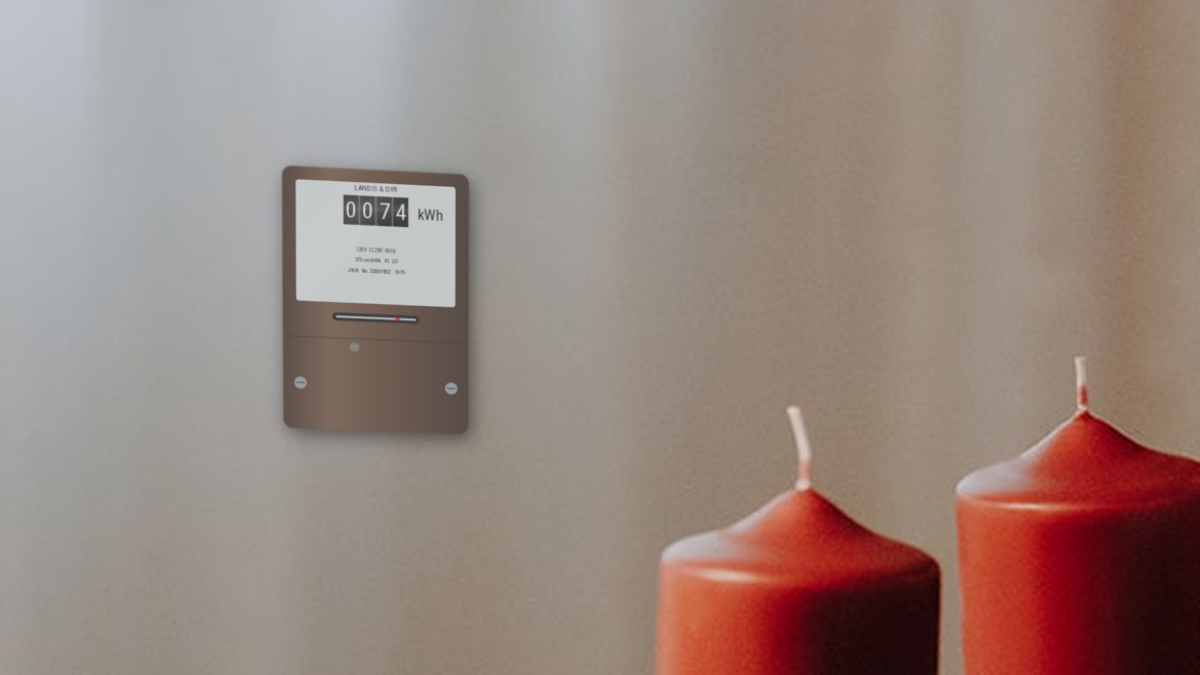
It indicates 74
